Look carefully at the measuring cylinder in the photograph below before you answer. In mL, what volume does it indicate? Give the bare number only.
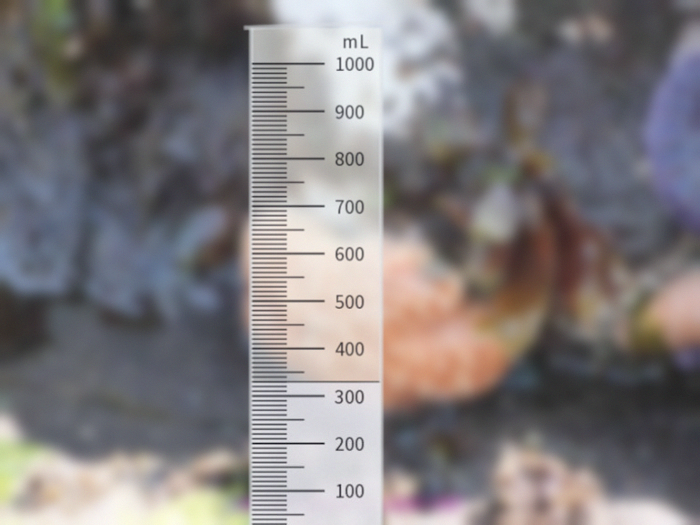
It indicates 330
